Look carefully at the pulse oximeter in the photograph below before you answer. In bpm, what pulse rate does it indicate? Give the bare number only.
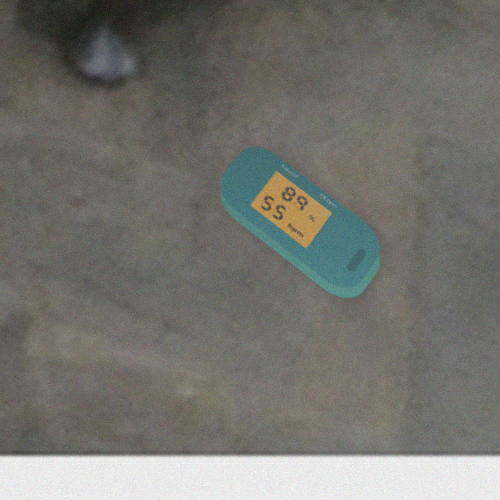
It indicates 55
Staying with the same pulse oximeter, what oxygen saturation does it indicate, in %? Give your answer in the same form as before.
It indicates 89
